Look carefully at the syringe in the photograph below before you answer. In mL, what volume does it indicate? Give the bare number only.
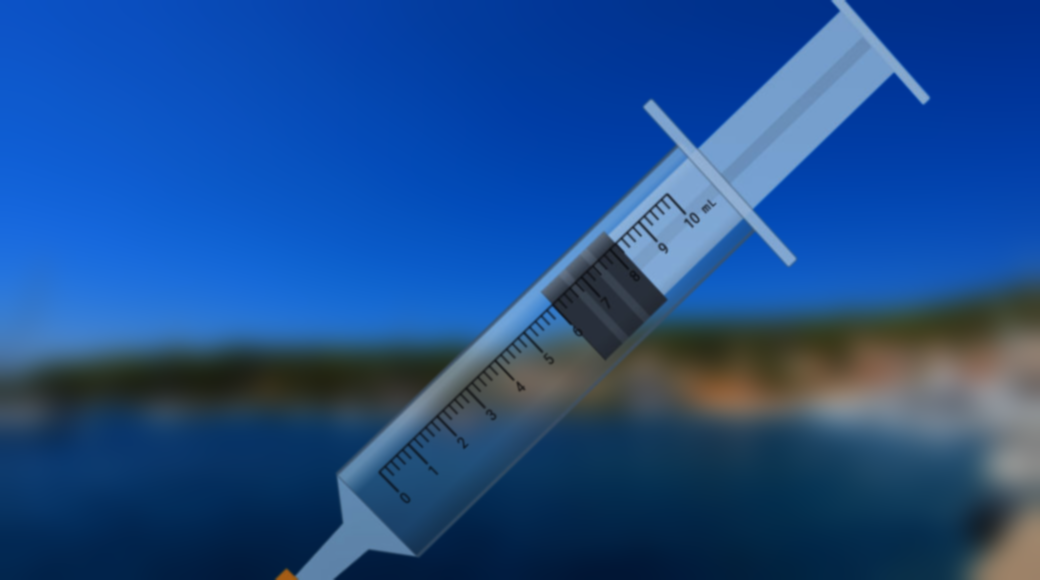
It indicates 6
